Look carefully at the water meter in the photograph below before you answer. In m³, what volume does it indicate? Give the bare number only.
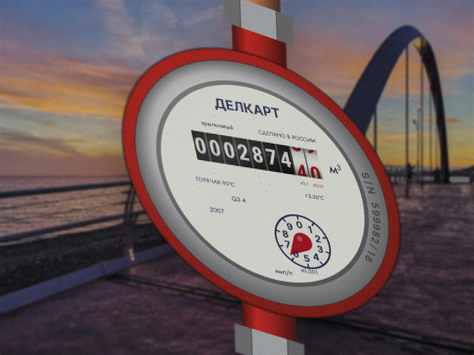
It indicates 2874.396
